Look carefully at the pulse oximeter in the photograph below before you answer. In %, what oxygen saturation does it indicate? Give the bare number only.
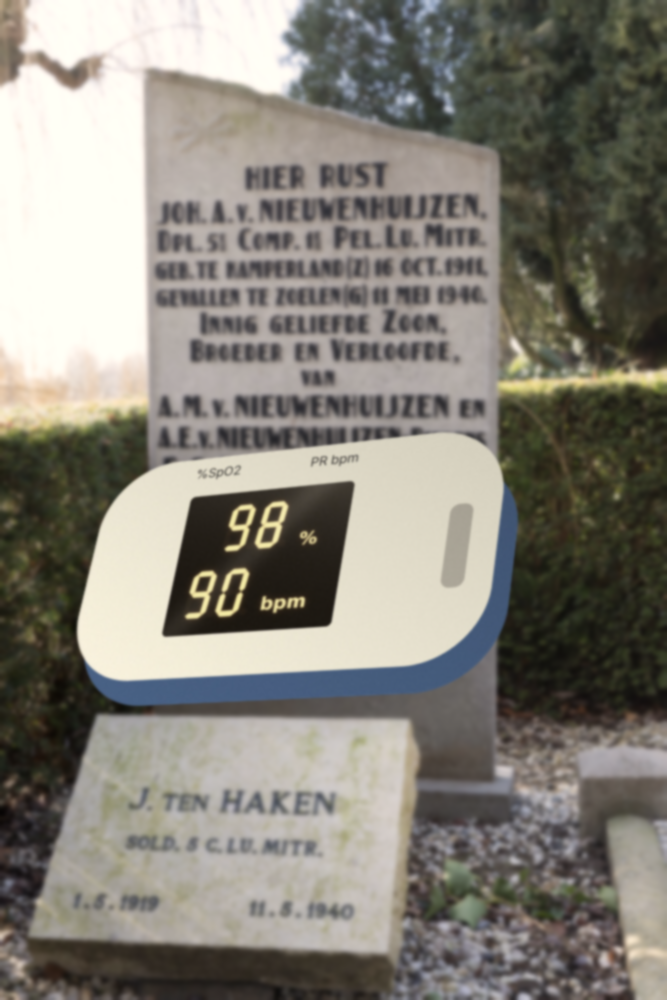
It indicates 98
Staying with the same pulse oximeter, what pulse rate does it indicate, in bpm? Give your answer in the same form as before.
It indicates 90
